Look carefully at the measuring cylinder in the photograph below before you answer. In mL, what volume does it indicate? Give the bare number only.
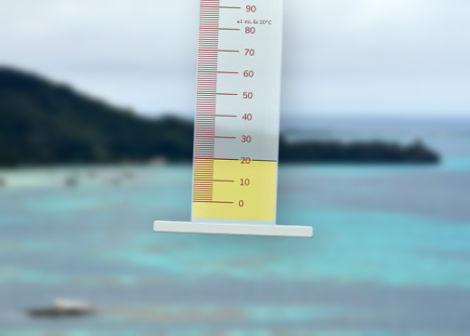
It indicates 20
